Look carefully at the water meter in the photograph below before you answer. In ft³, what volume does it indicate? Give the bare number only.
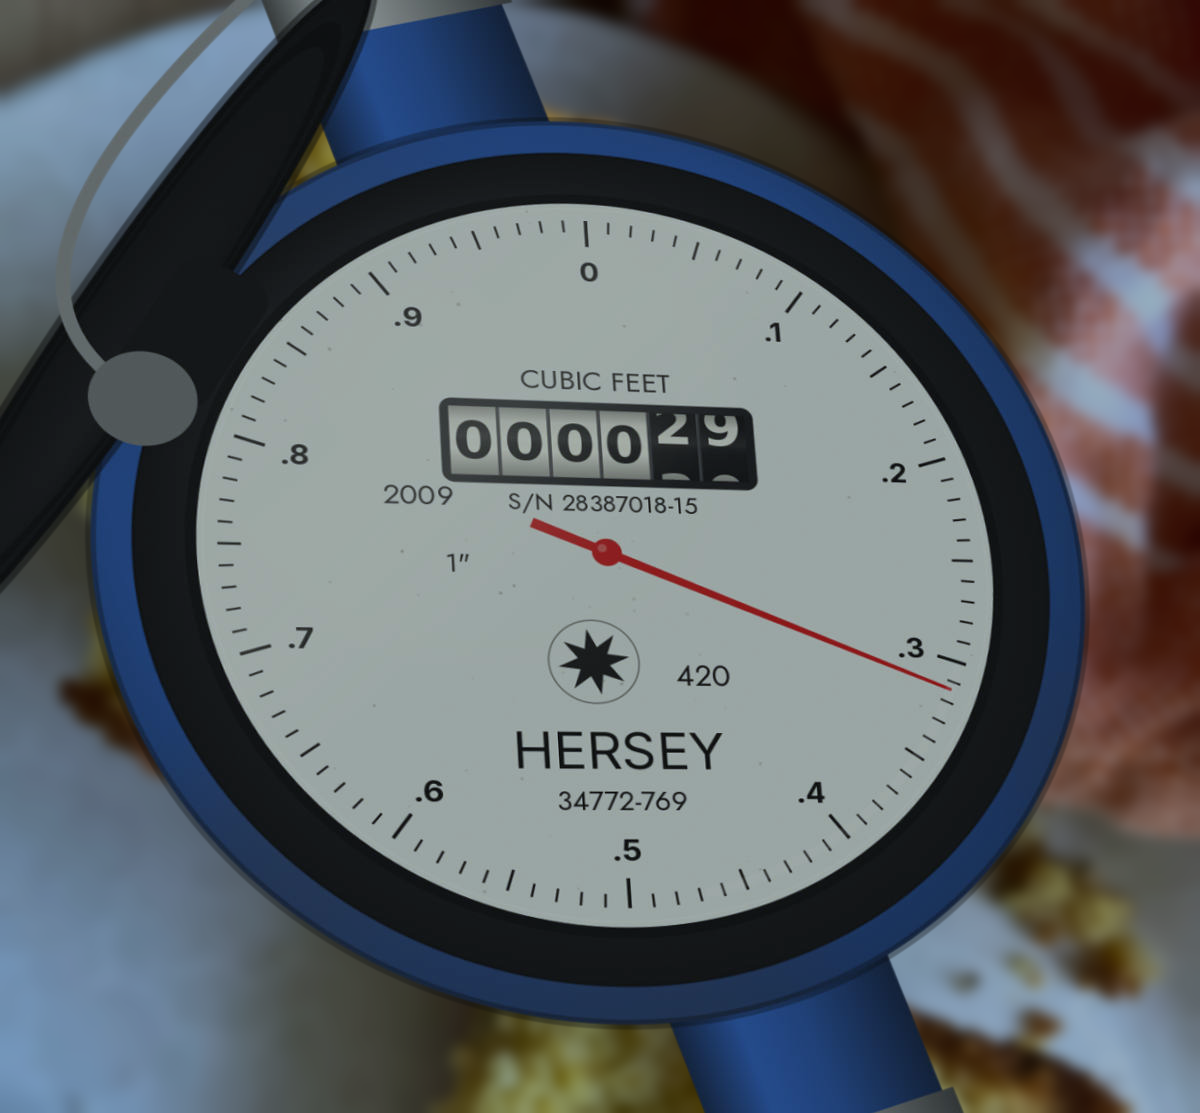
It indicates 29.31
